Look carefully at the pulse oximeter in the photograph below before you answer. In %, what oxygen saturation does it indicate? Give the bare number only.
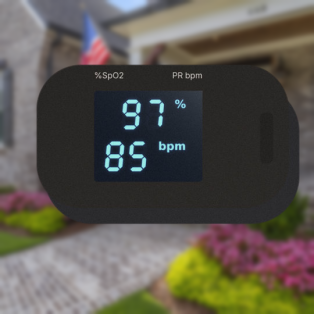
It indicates 97
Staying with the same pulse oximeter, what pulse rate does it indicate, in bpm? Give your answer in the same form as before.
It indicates 85
